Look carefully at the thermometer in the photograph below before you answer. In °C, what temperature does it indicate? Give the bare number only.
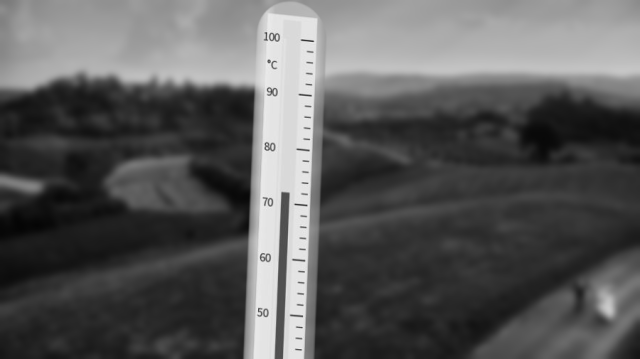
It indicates 72
